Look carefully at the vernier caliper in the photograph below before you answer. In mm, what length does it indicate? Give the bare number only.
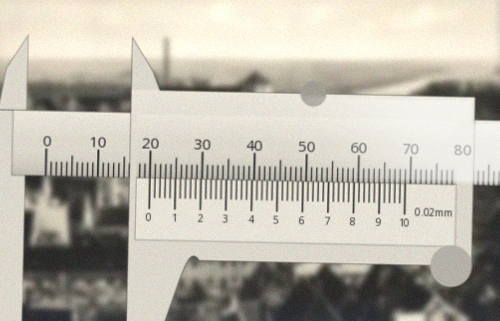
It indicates 20.0
